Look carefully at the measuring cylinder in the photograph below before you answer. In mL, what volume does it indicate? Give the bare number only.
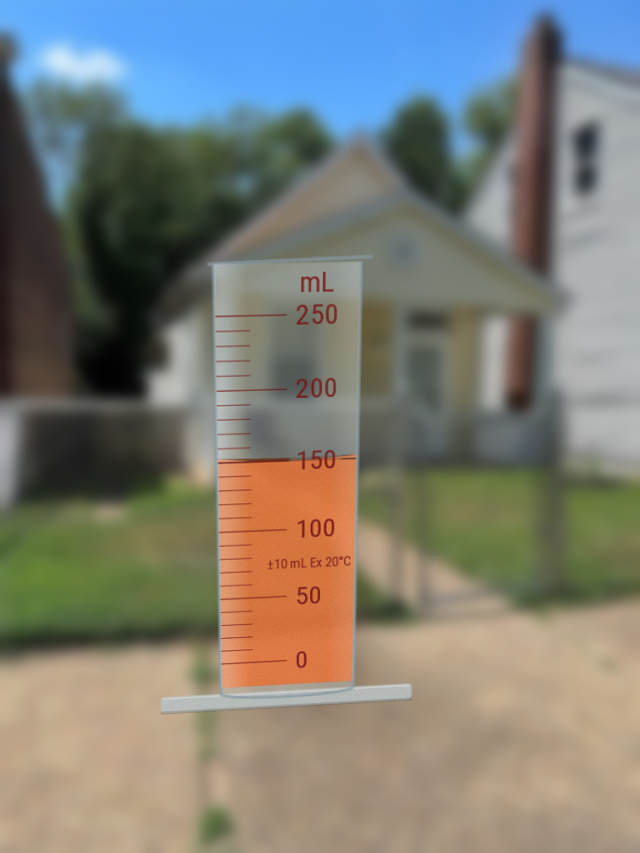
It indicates 150
